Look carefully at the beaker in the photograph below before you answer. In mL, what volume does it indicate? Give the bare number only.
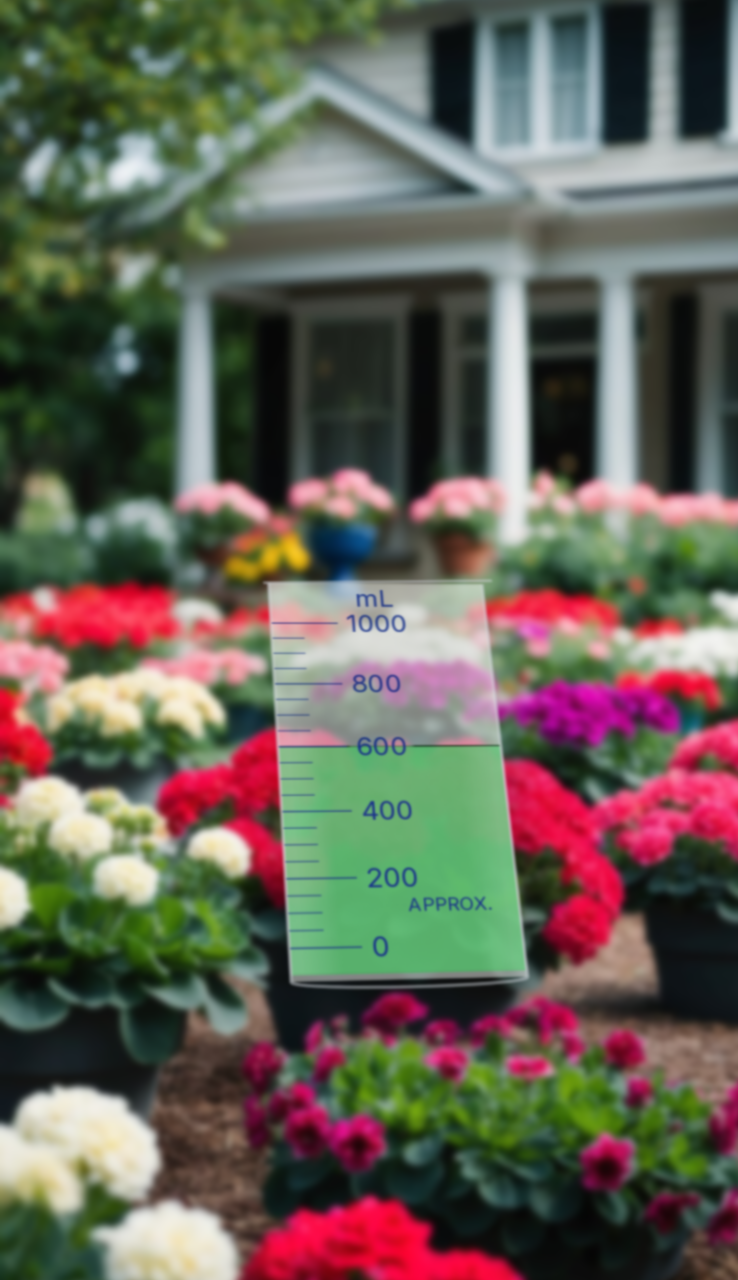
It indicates 600
